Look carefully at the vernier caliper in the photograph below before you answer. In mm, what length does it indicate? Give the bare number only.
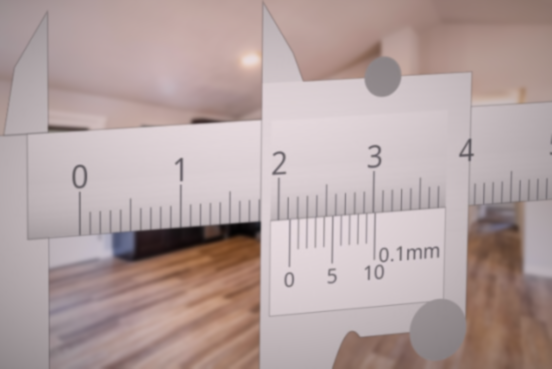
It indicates 21.2
